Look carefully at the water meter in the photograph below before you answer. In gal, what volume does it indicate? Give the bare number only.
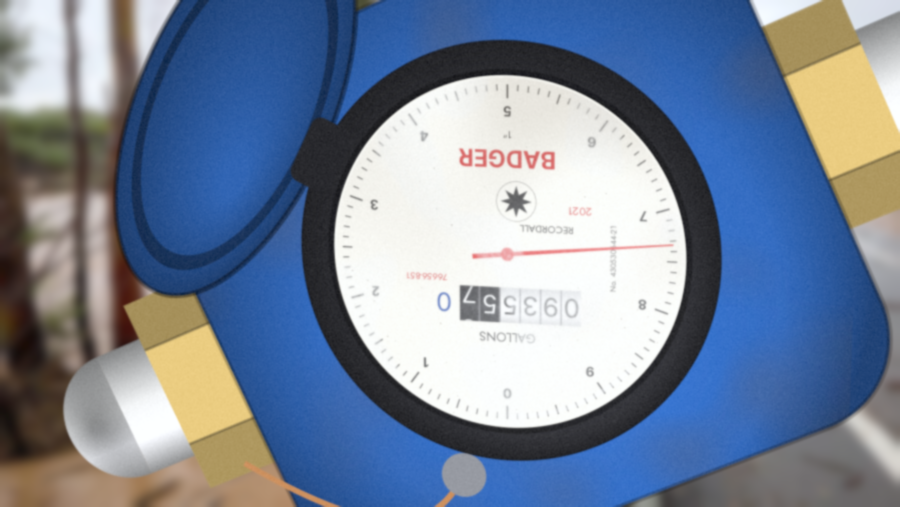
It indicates 935567.3
